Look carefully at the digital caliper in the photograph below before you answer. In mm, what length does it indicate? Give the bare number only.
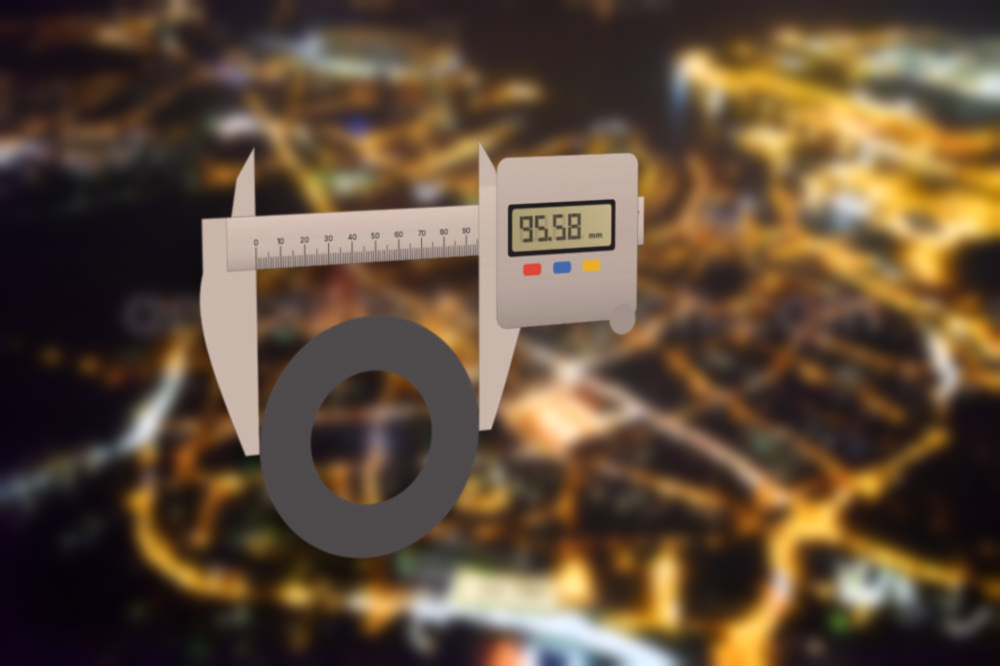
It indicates 95.58
